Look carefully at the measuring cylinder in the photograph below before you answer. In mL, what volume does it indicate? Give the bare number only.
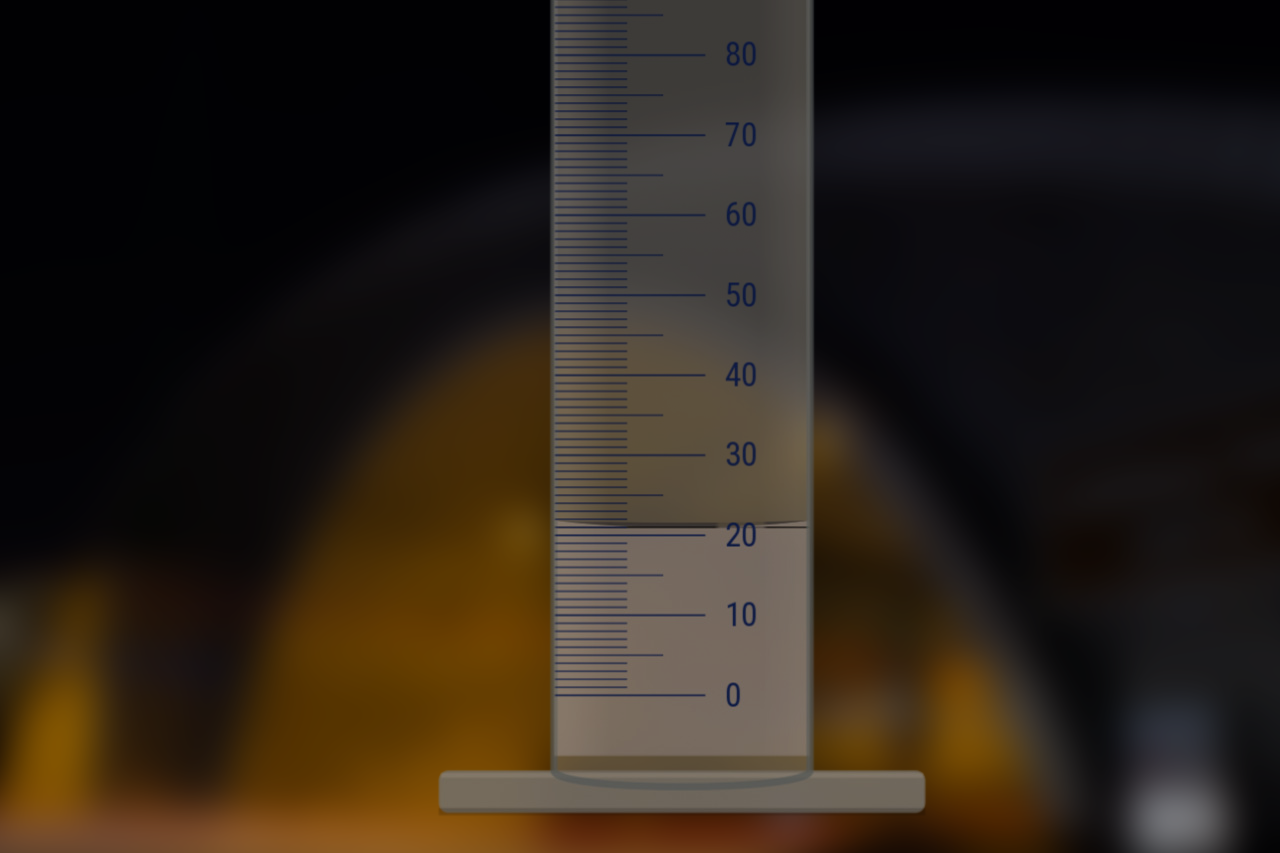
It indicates 21
